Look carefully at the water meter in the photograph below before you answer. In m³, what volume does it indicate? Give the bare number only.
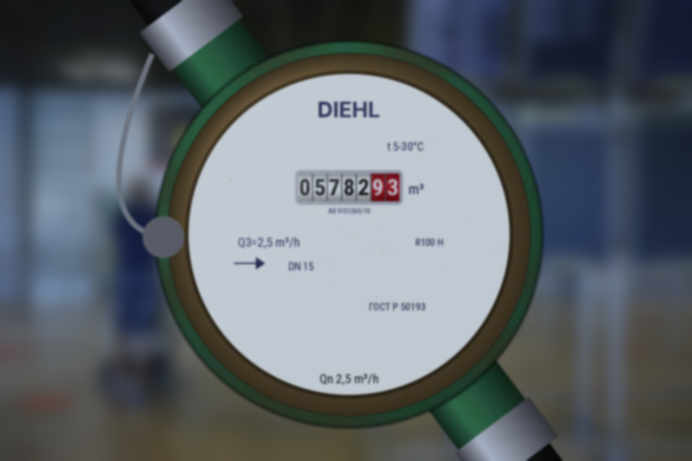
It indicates 5782.93
